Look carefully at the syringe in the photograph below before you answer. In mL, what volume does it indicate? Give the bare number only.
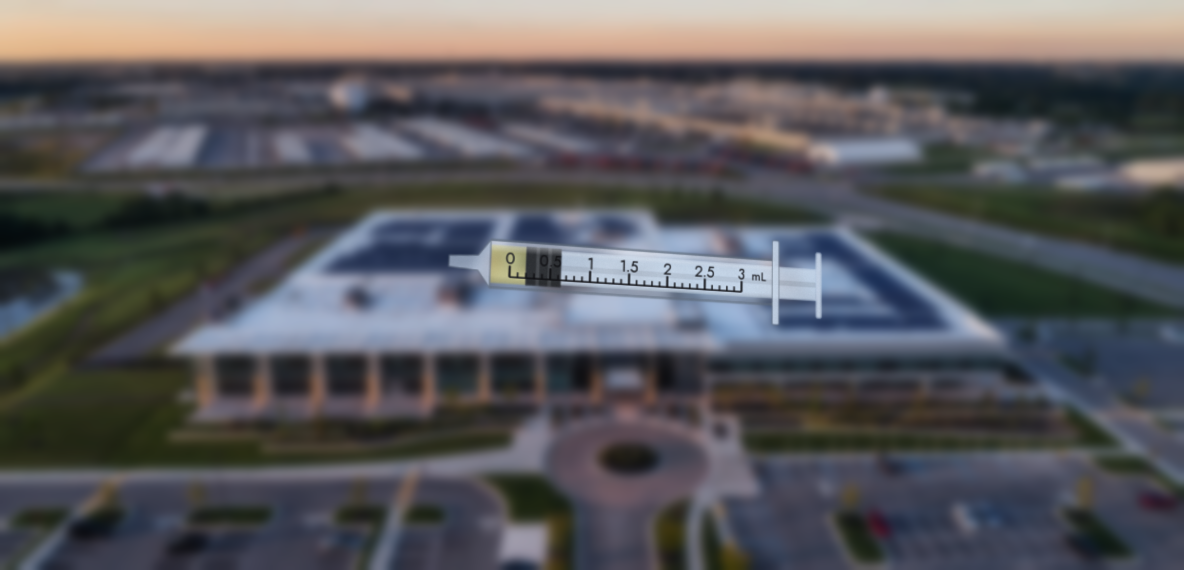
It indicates 0.2
